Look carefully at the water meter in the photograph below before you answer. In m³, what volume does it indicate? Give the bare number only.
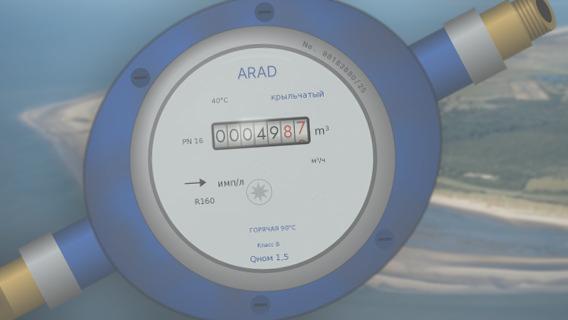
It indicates 49.87
